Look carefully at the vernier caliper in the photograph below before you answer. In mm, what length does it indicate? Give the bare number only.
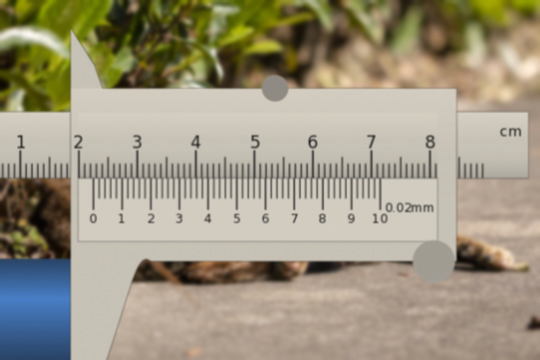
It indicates 22.5
